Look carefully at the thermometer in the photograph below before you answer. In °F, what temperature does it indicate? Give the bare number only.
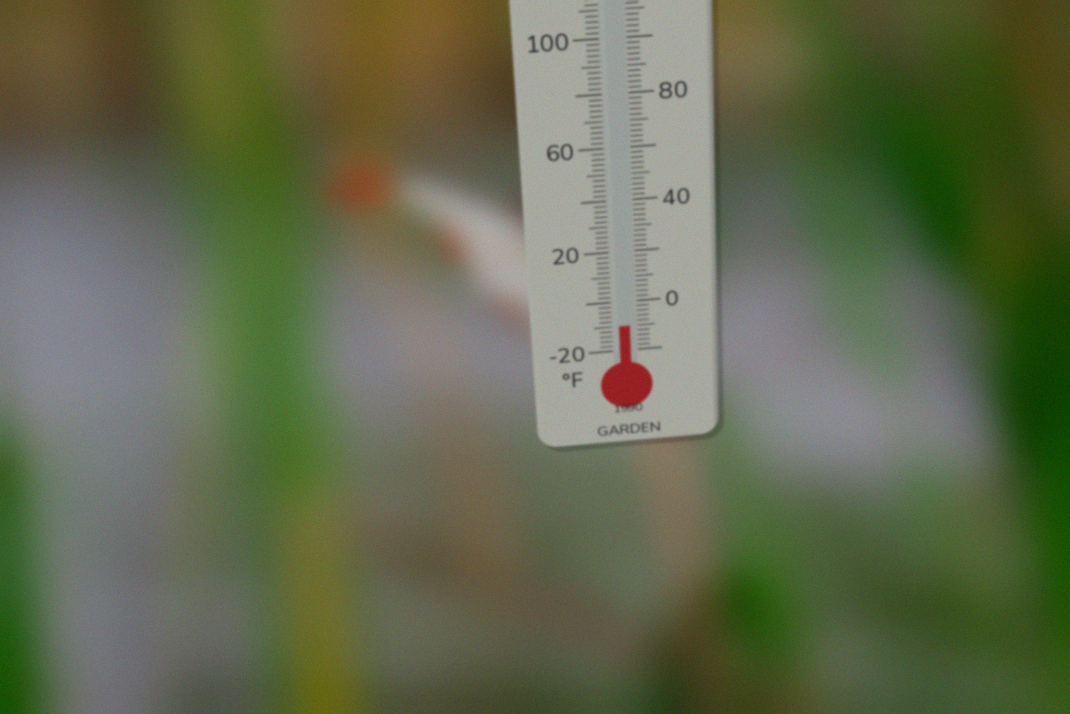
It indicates -10
